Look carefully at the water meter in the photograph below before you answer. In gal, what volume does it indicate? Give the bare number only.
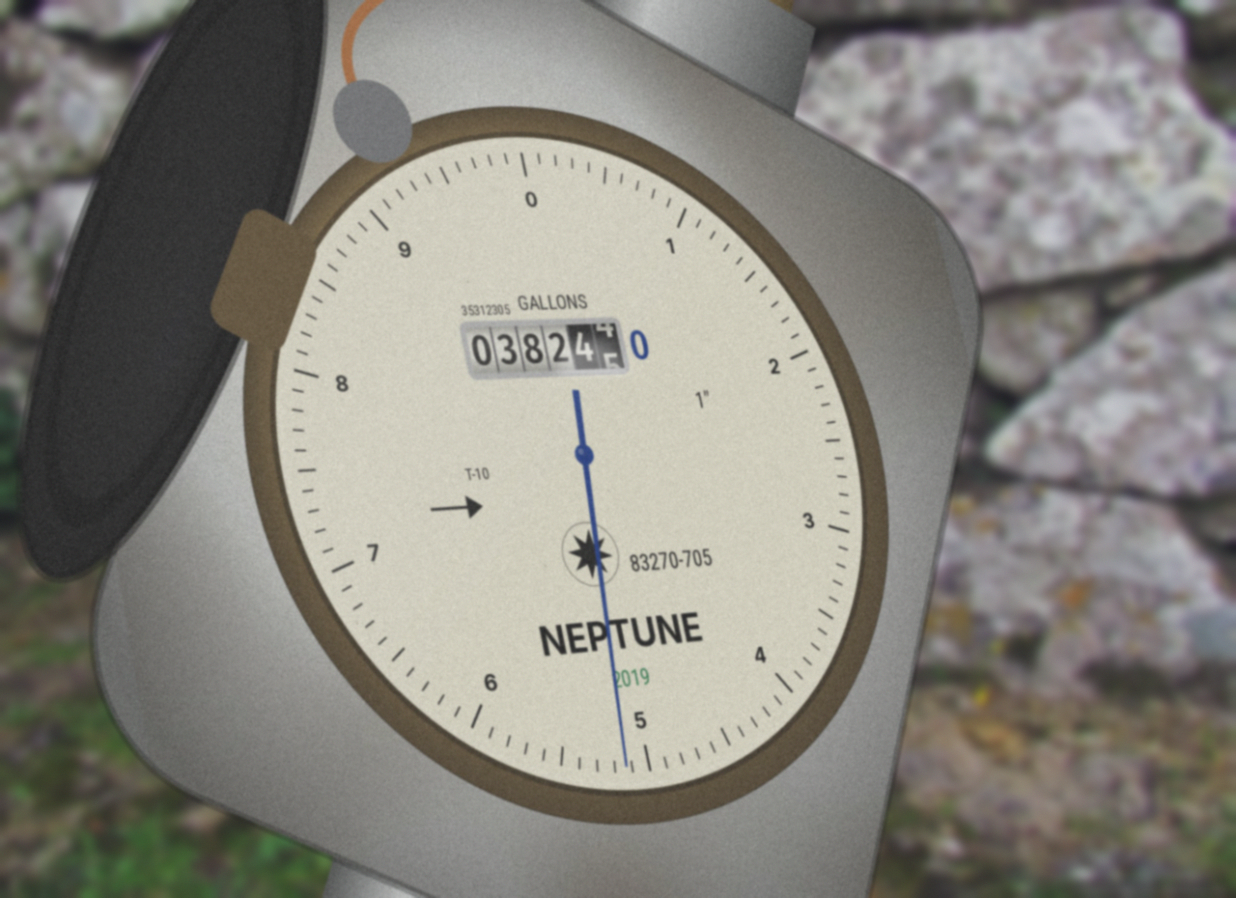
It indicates 382445.1
